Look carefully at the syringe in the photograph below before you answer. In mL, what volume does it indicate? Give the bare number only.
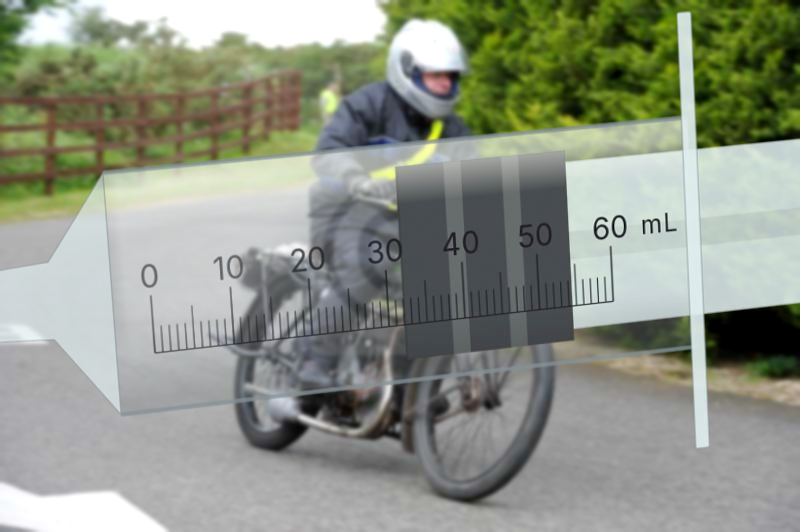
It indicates 32
